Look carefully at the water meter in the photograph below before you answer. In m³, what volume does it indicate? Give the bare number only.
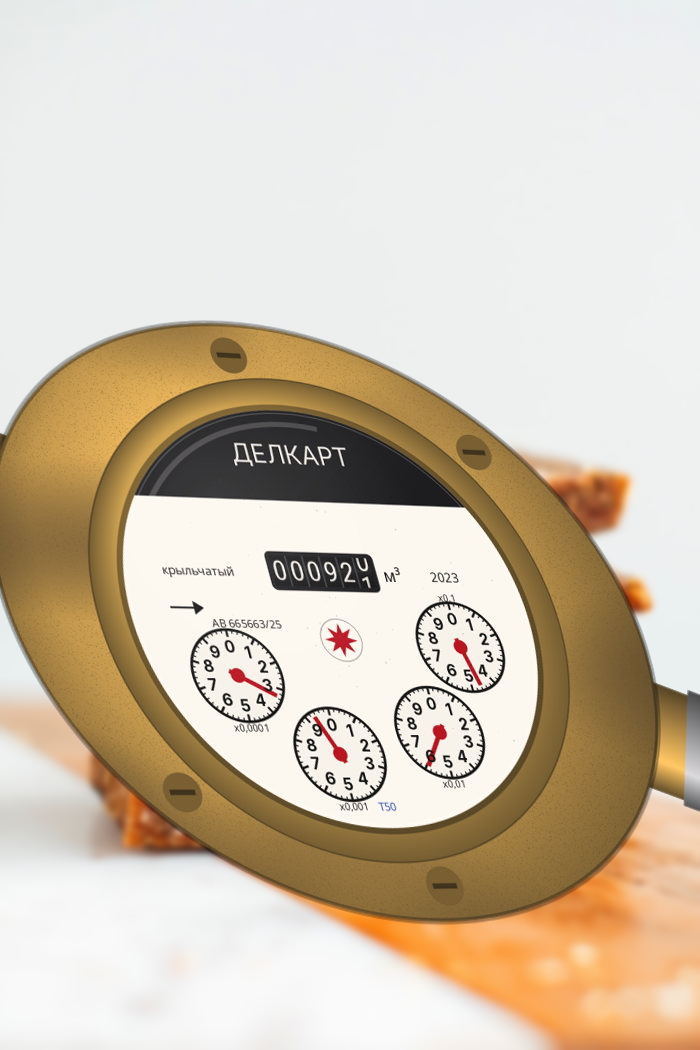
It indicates 920.4593
